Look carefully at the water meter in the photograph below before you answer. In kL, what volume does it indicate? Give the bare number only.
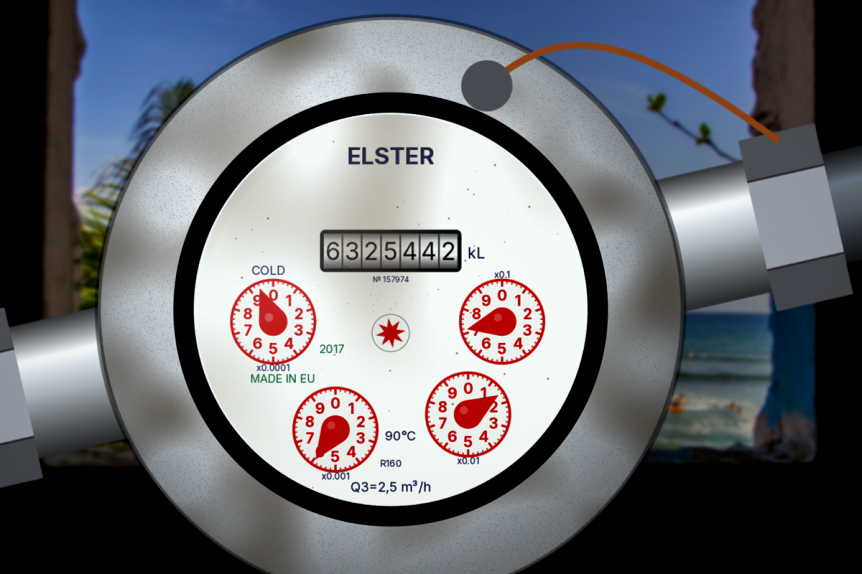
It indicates 6325442.7159
